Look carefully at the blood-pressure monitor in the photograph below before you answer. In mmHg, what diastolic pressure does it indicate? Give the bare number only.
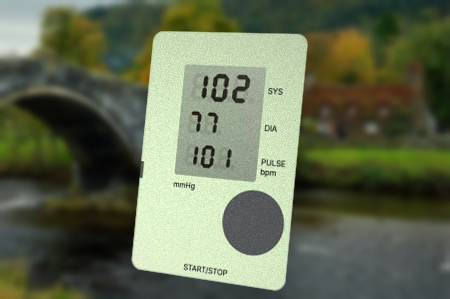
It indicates 77
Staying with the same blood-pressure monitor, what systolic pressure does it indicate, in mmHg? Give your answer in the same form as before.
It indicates 102
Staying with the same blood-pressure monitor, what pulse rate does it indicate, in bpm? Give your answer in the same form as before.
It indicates 101
